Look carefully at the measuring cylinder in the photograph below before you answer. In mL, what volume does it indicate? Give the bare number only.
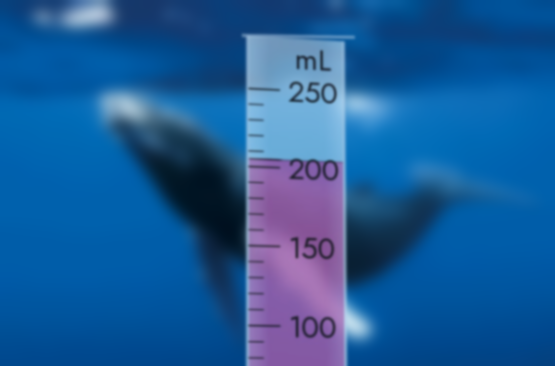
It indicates 205
